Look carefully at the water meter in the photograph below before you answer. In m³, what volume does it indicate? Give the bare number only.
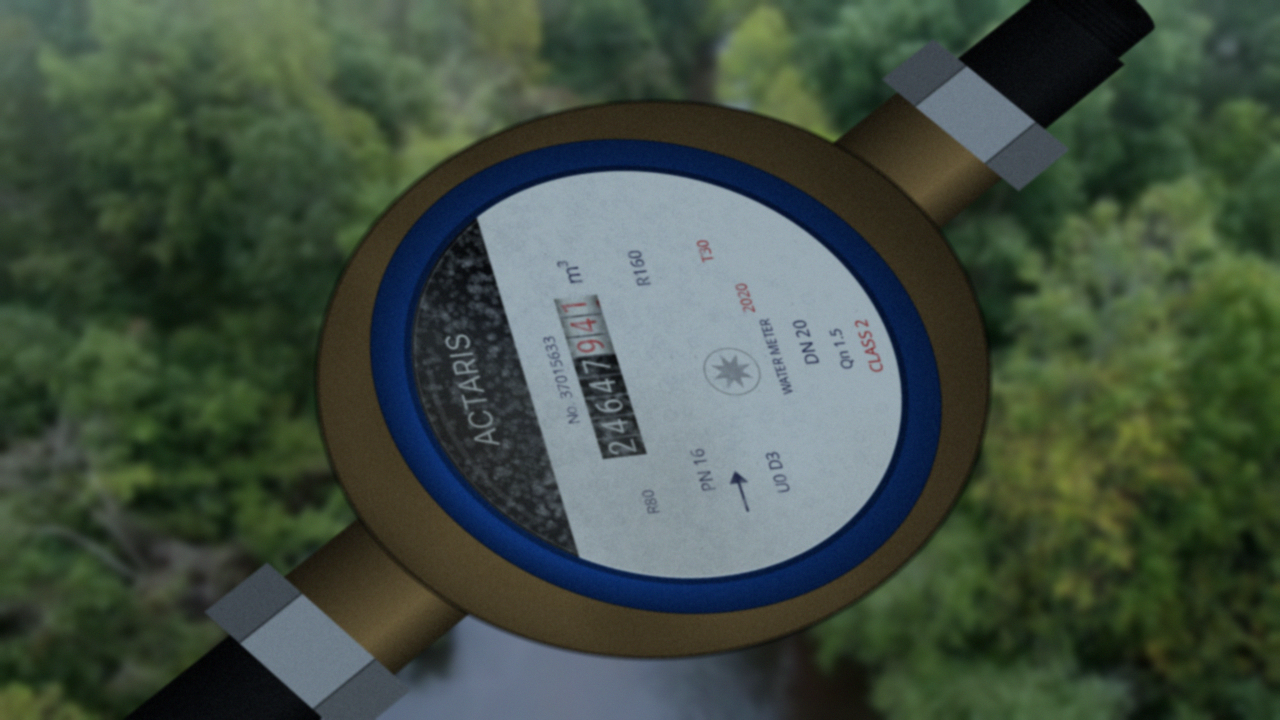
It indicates 24647.941
